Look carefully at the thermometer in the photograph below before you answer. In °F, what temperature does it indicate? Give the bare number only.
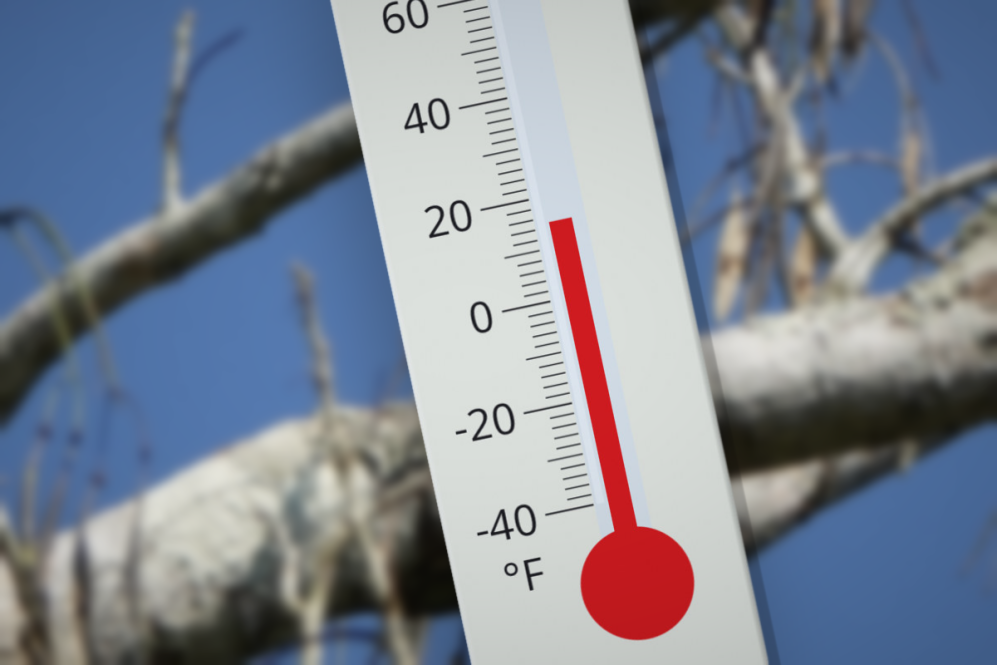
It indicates 15
